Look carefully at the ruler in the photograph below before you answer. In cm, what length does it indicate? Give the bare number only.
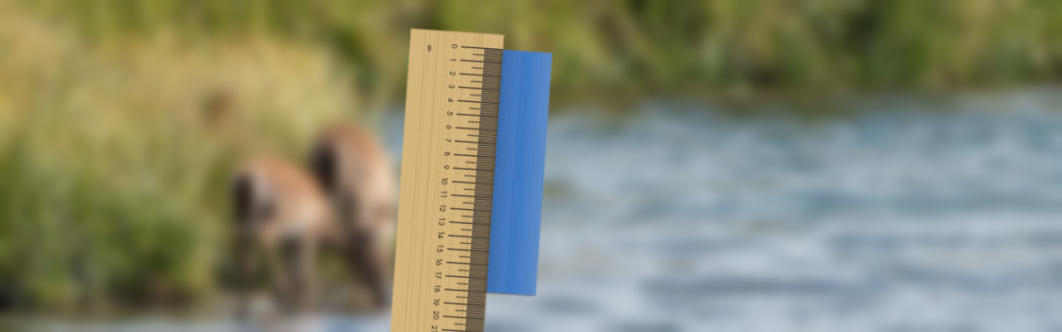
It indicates 18
